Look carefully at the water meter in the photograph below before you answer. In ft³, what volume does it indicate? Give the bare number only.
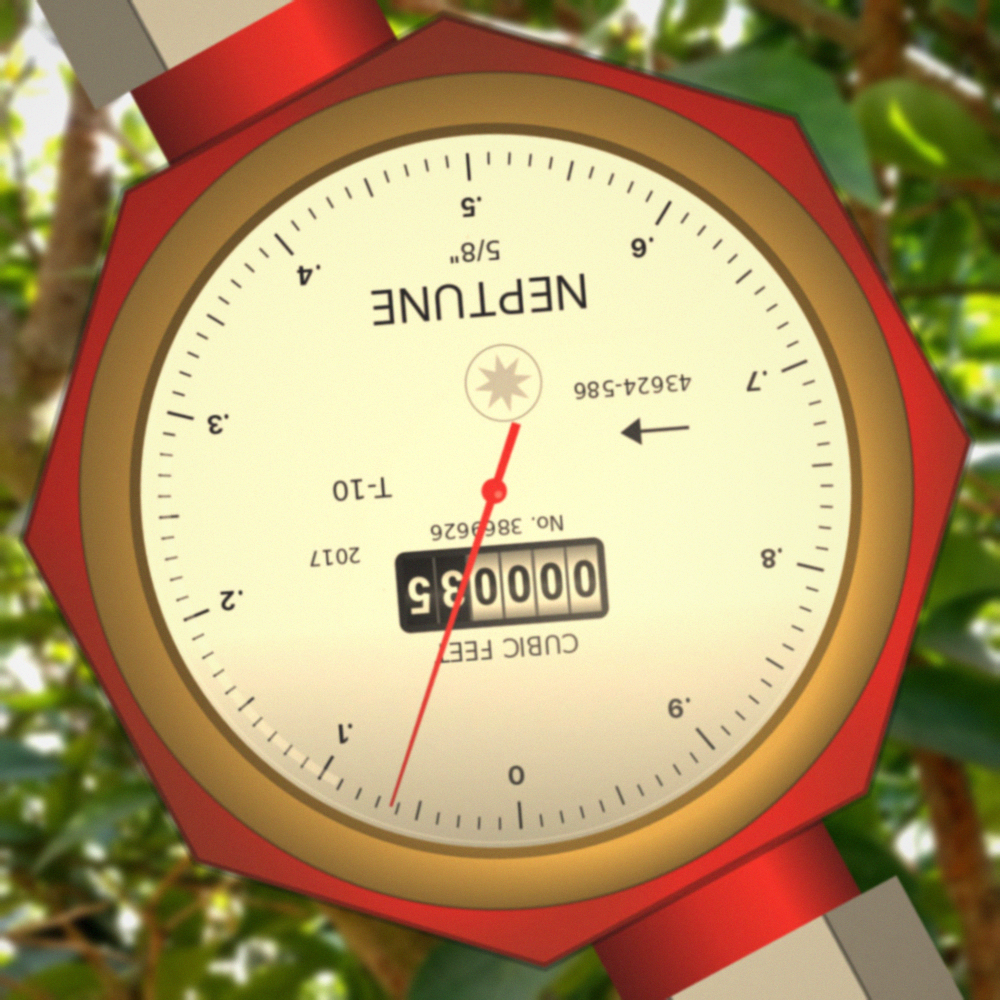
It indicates 35.06
